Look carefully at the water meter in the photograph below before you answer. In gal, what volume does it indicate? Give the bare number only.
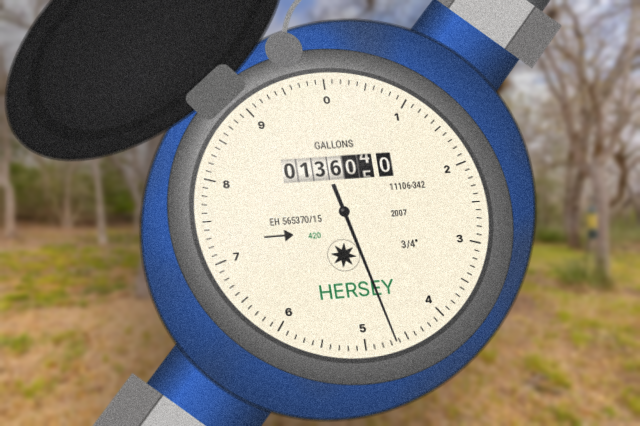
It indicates 136044.6
